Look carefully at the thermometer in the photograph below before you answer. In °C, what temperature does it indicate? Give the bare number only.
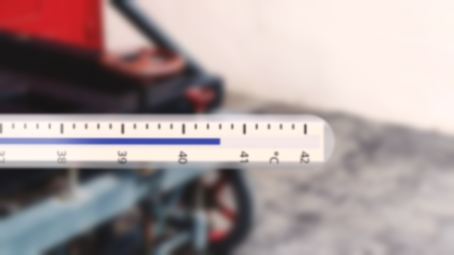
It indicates 40.6
